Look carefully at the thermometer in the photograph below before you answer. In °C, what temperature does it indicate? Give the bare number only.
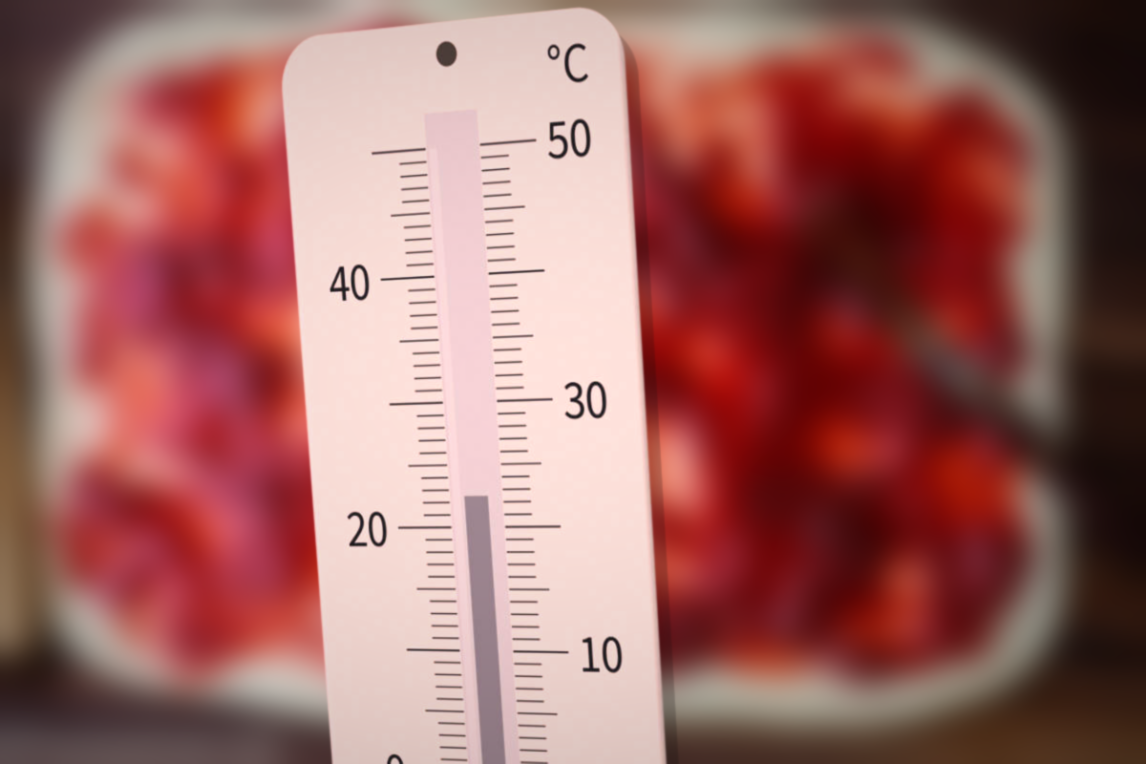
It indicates 22.5
